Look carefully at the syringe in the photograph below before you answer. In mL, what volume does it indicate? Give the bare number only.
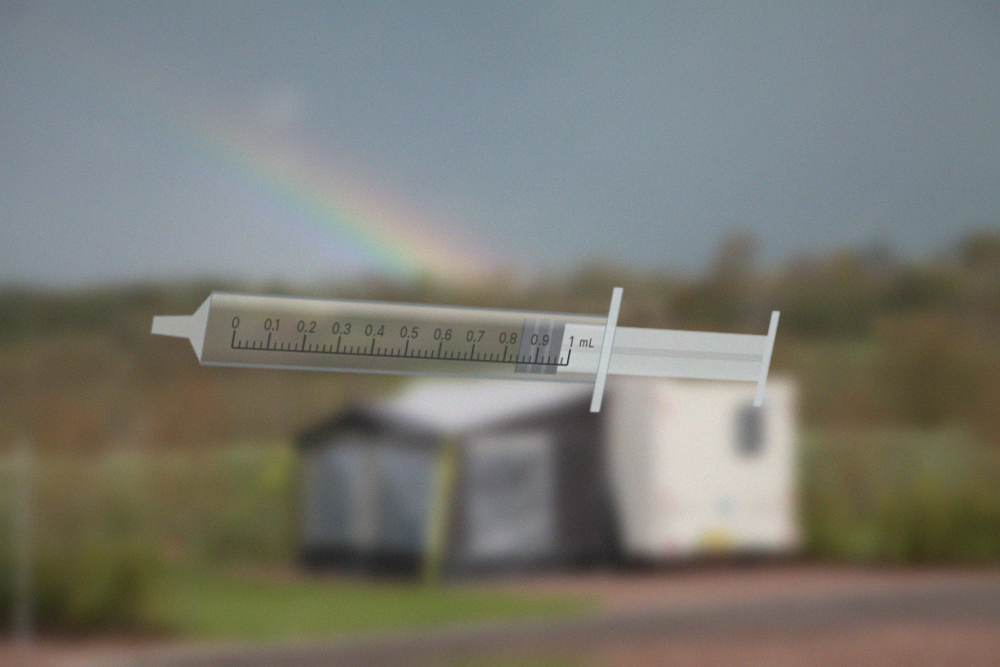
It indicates 0.84
